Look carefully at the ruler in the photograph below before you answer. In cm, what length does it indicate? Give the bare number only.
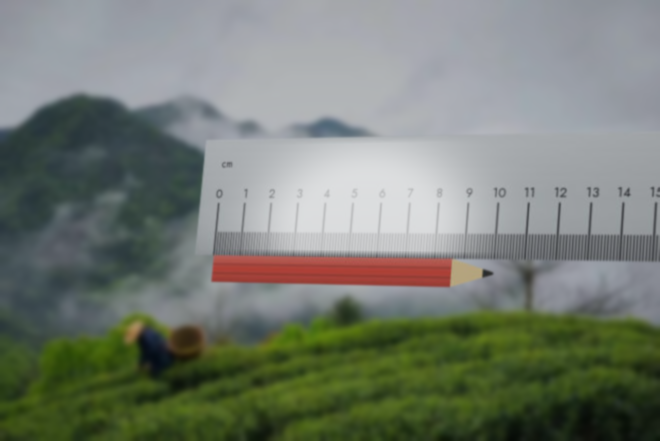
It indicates 10
